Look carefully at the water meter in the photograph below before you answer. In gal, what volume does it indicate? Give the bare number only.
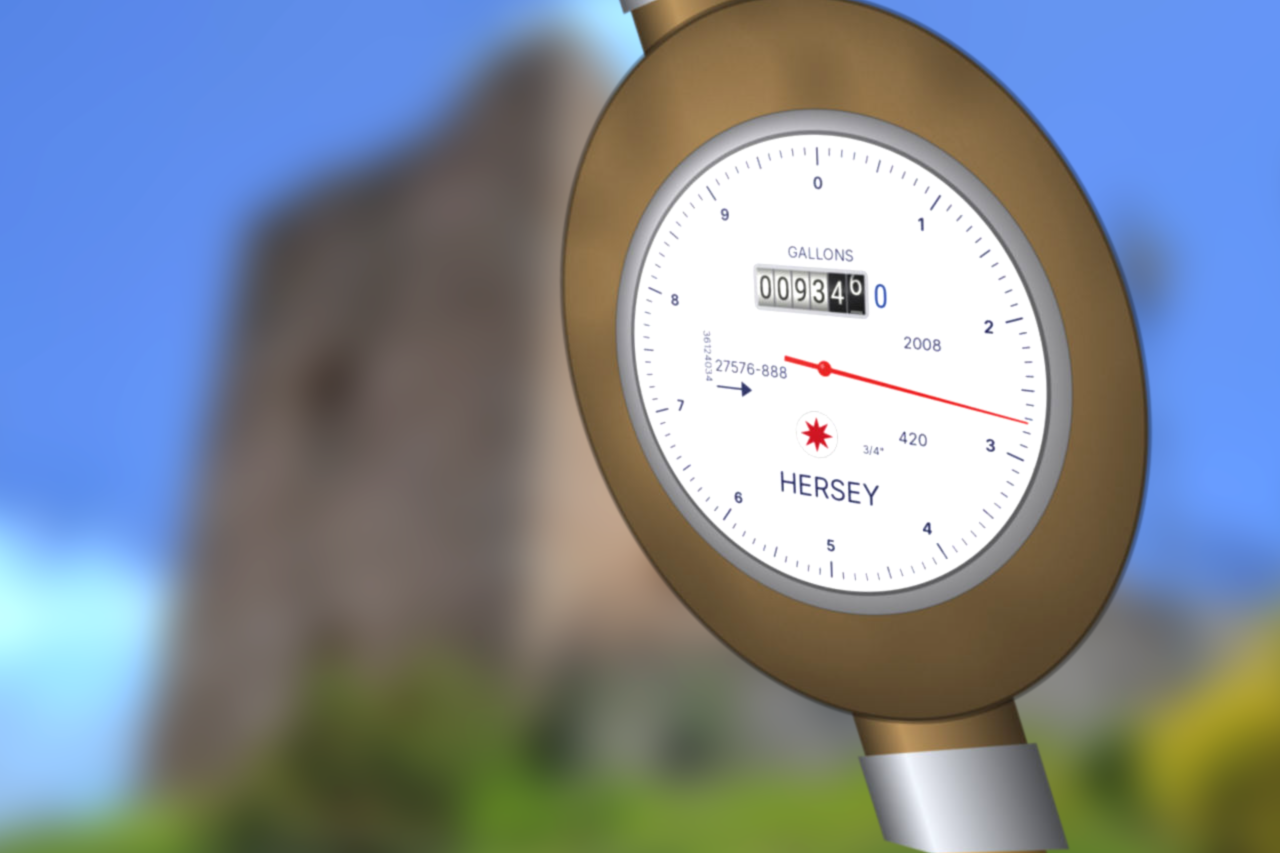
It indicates 93462.7
